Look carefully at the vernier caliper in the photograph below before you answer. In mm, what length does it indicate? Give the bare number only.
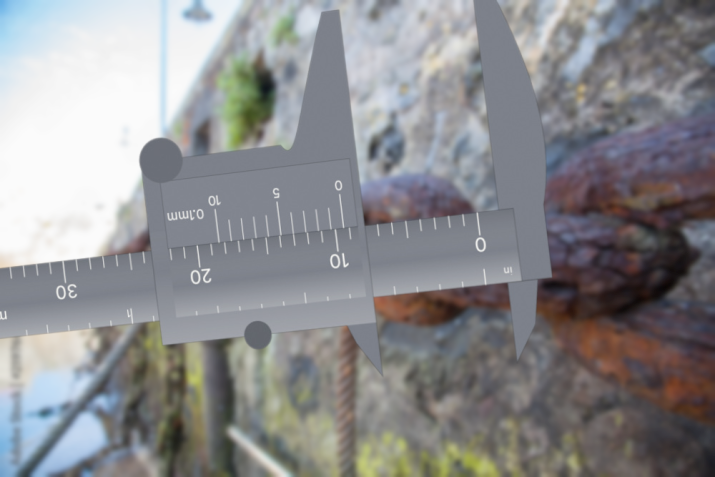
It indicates 9.4
